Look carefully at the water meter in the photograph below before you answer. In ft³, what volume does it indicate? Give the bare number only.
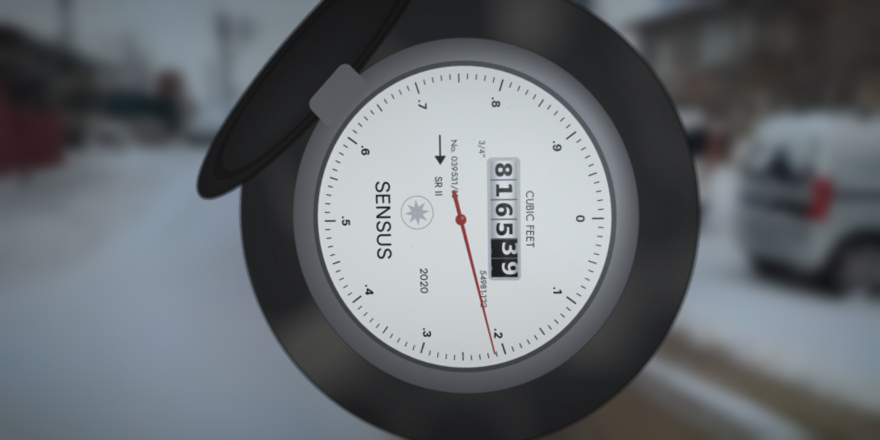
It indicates 816539.21
